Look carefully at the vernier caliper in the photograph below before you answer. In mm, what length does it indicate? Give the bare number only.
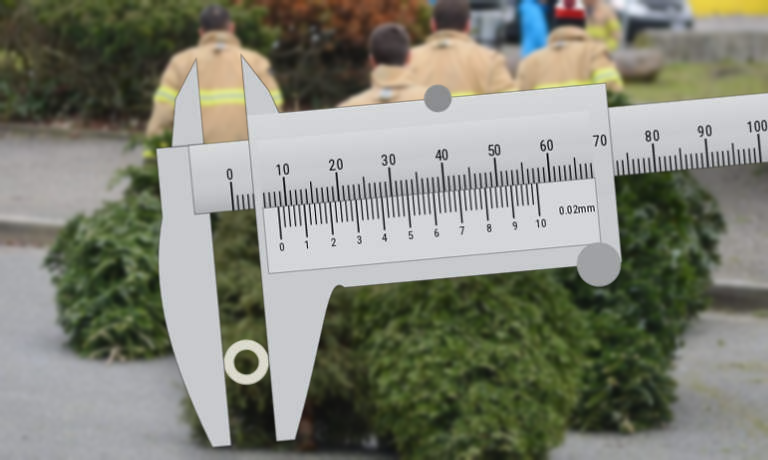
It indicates 8.5
